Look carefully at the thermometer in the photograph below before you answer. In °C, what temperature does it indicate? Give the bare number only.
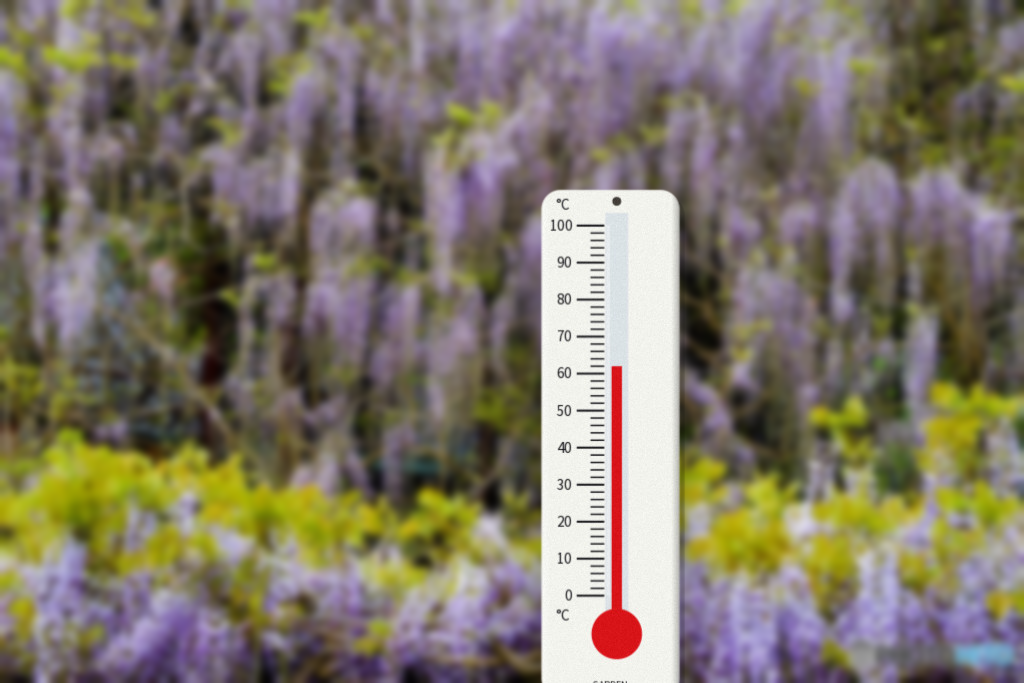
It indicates 62
